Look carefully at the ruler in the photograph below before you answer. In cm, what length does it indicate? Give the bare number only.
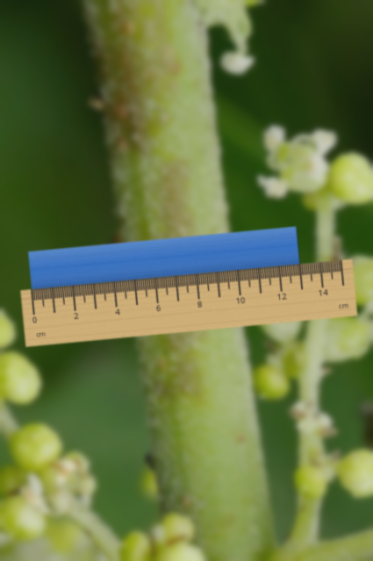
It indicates 13
